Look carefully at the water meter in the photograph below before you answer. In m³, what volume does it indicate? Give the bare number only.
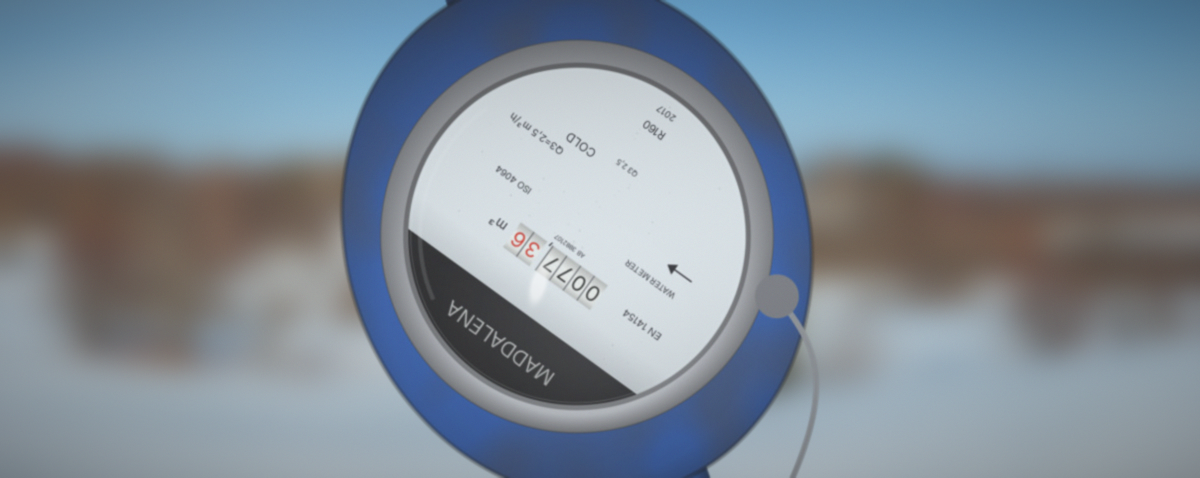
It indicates 77.36
